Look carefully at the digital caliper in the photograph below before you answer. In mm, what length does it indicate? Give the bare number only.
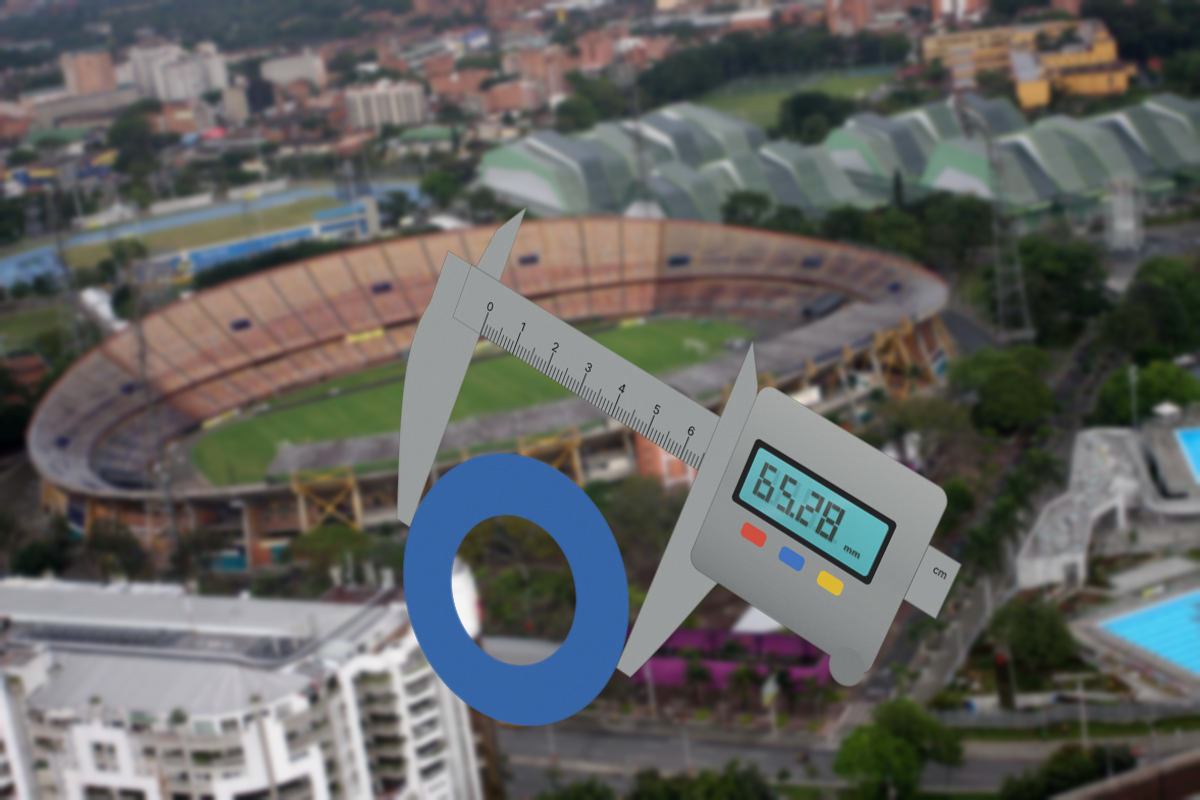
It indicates 65.28
